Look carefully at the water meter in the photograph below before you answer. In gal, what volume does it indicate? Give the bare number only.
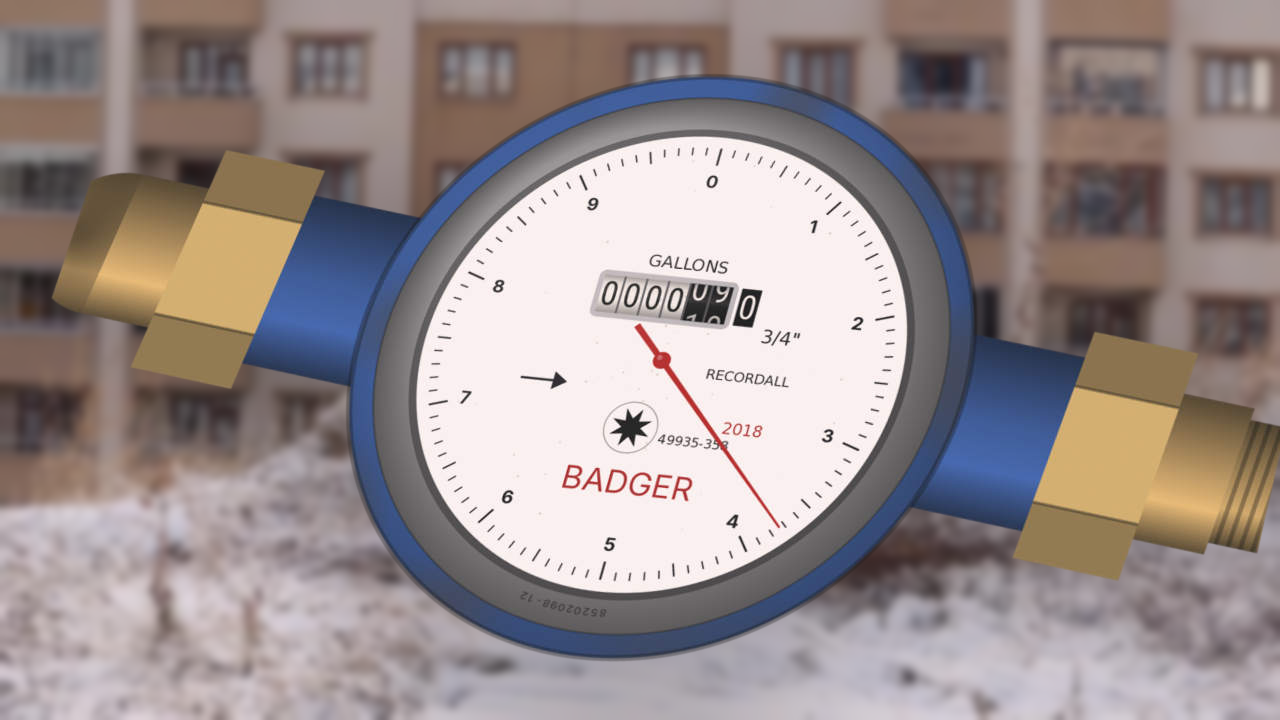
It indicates 93.7
